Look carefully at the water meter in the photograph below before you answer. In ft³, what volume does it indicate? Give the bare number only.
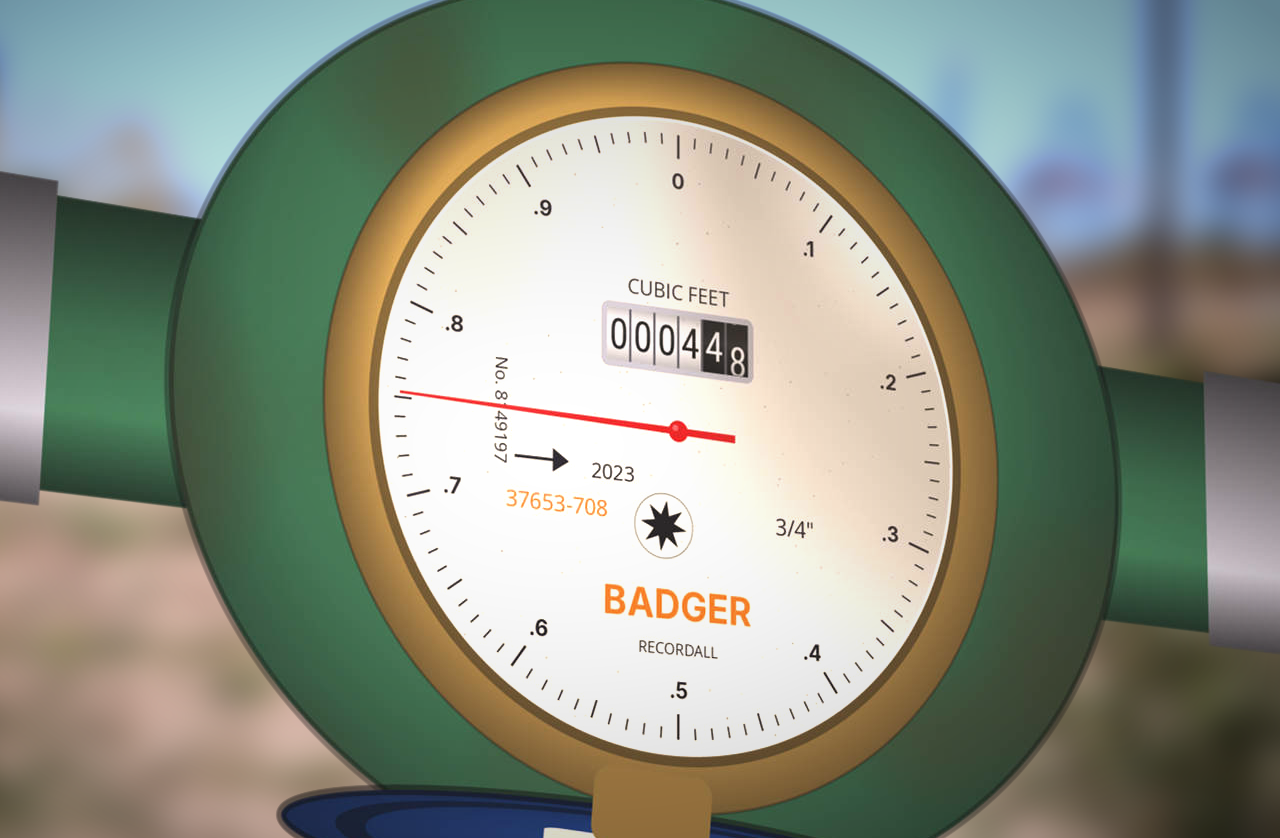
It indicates 447.75
